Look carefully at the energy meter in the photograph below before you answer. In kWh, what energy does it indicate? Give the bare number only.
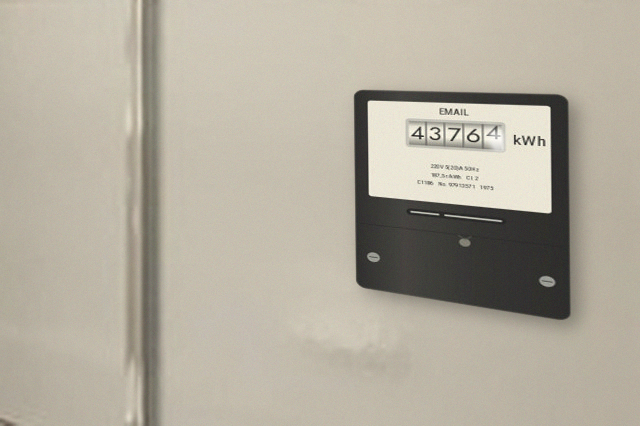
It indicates 43764
